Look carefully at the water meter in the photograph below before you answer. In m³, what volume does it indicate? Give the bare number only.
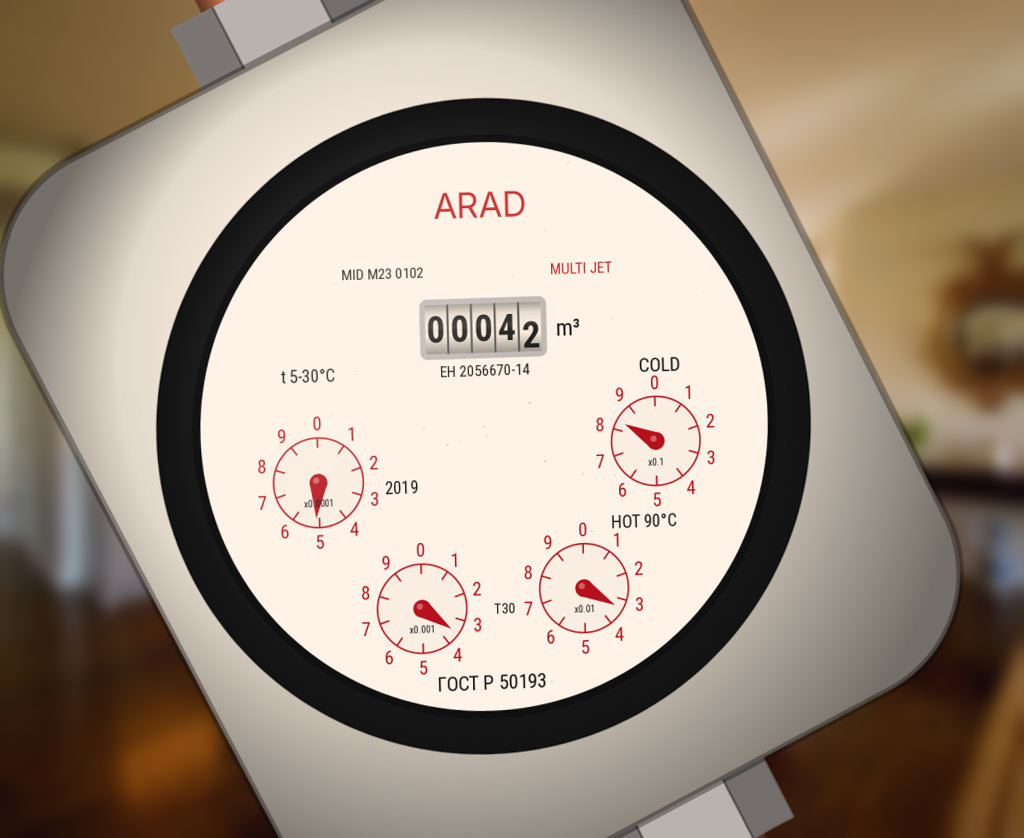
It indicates 41.8335
